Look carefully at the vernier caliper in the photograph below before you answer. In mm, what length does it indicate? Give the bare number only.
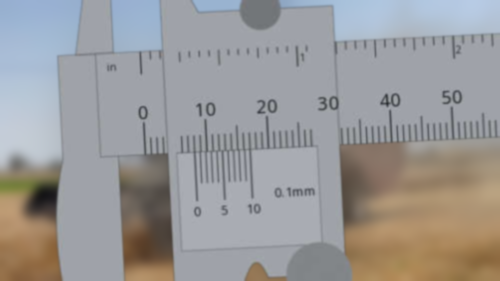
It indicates 8.0
